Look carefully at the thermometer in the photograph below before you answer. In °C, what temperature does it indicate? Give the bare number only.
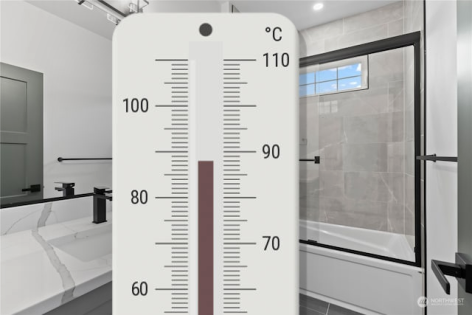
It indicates 88
